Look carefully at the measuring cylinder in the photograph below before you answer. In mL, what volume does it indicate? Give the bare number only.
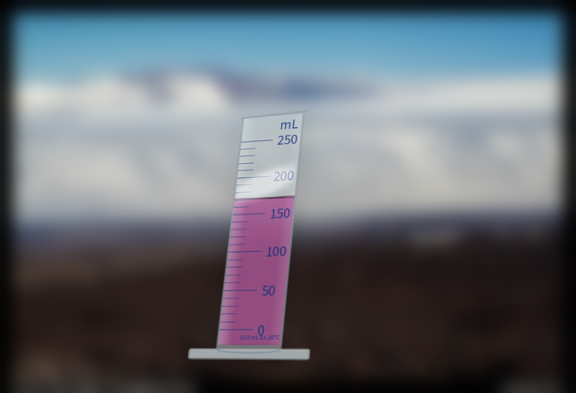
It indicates 170
